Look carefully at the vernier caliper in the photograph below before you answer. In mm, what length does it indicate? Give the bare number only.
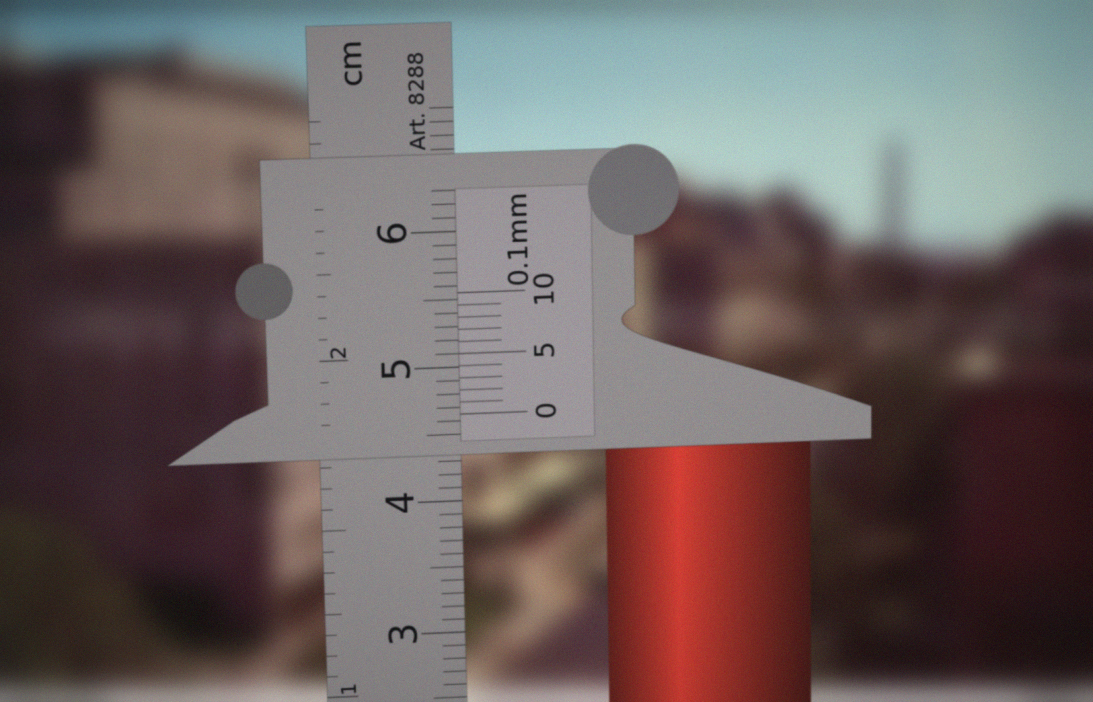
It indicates 46.5
